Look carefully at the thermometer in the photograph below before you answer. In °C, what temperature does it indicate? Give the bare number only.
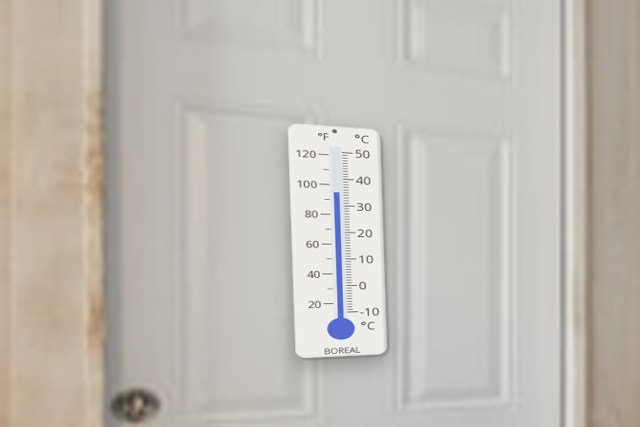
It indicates 35
